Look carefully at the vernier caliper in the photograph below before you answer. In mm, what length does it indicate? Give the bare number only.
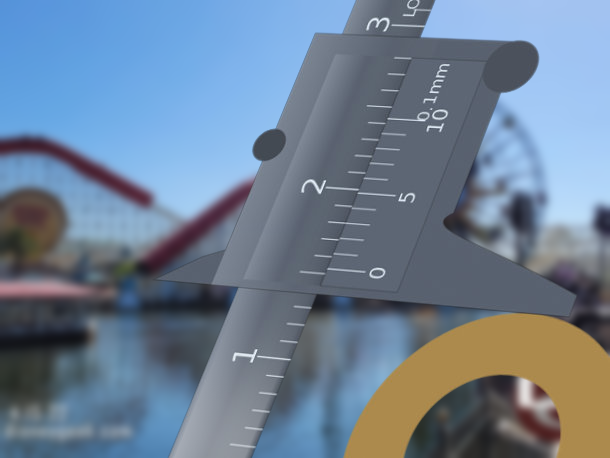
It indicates 15.3
